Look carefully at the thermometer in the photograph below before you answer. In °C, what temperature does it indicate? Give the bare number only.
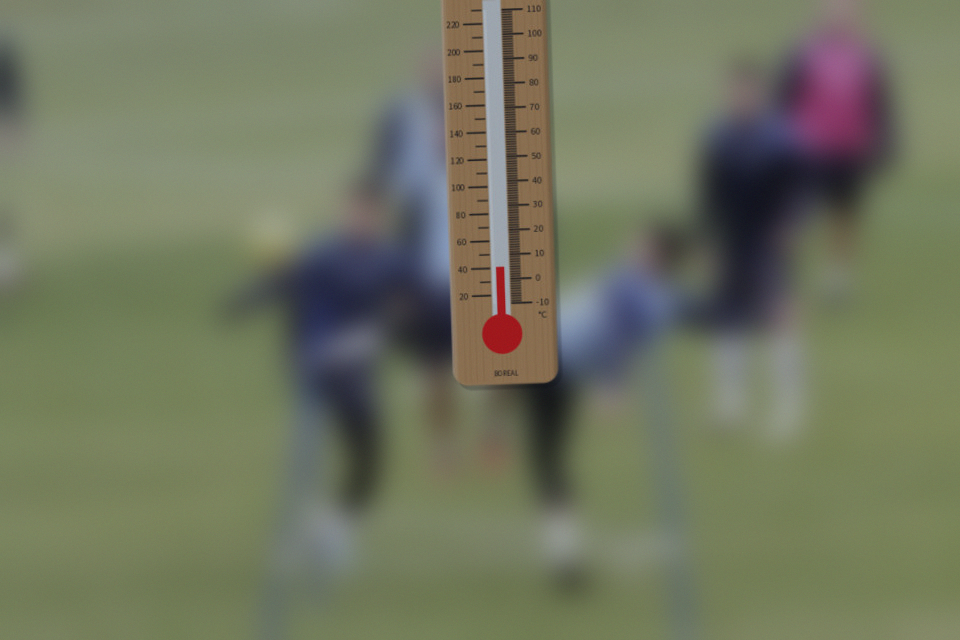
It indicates 5
